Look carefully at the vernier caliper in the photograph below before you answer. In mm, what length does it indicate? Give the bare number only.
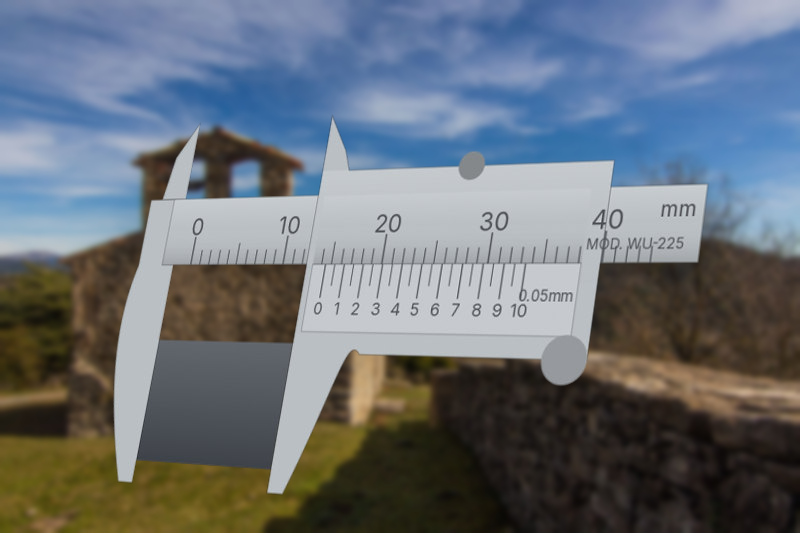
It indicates 14.4
